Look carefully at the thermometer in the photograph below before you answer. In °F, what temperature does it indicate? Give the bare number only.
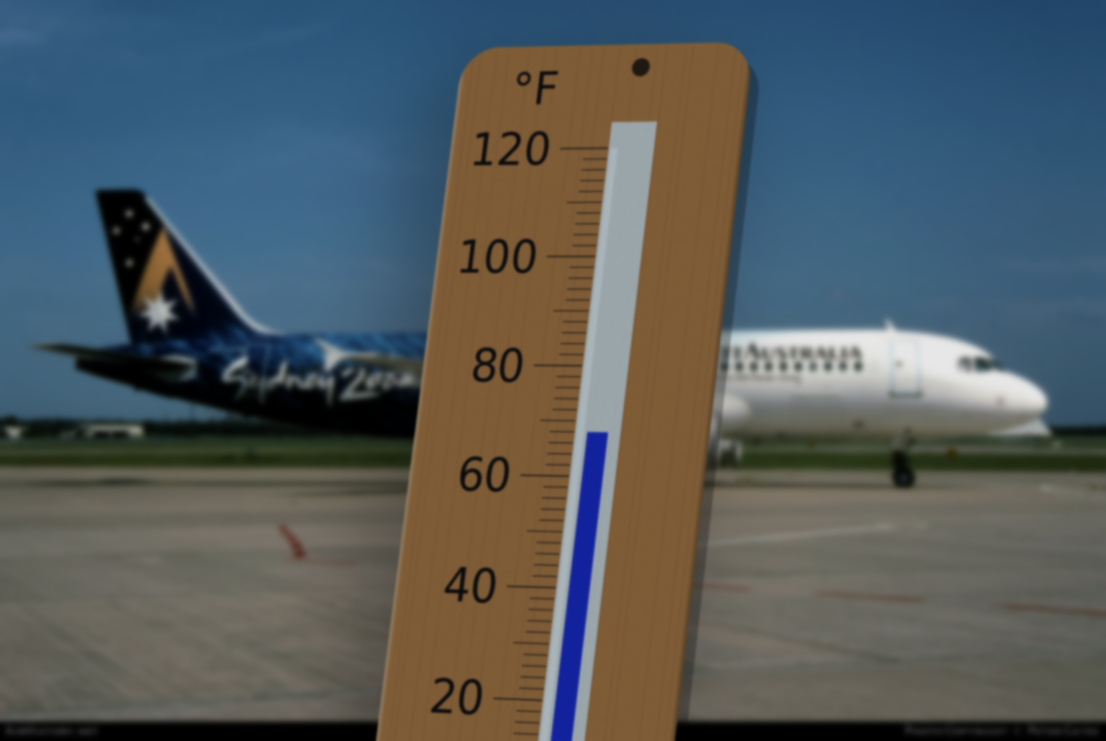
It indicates 68
